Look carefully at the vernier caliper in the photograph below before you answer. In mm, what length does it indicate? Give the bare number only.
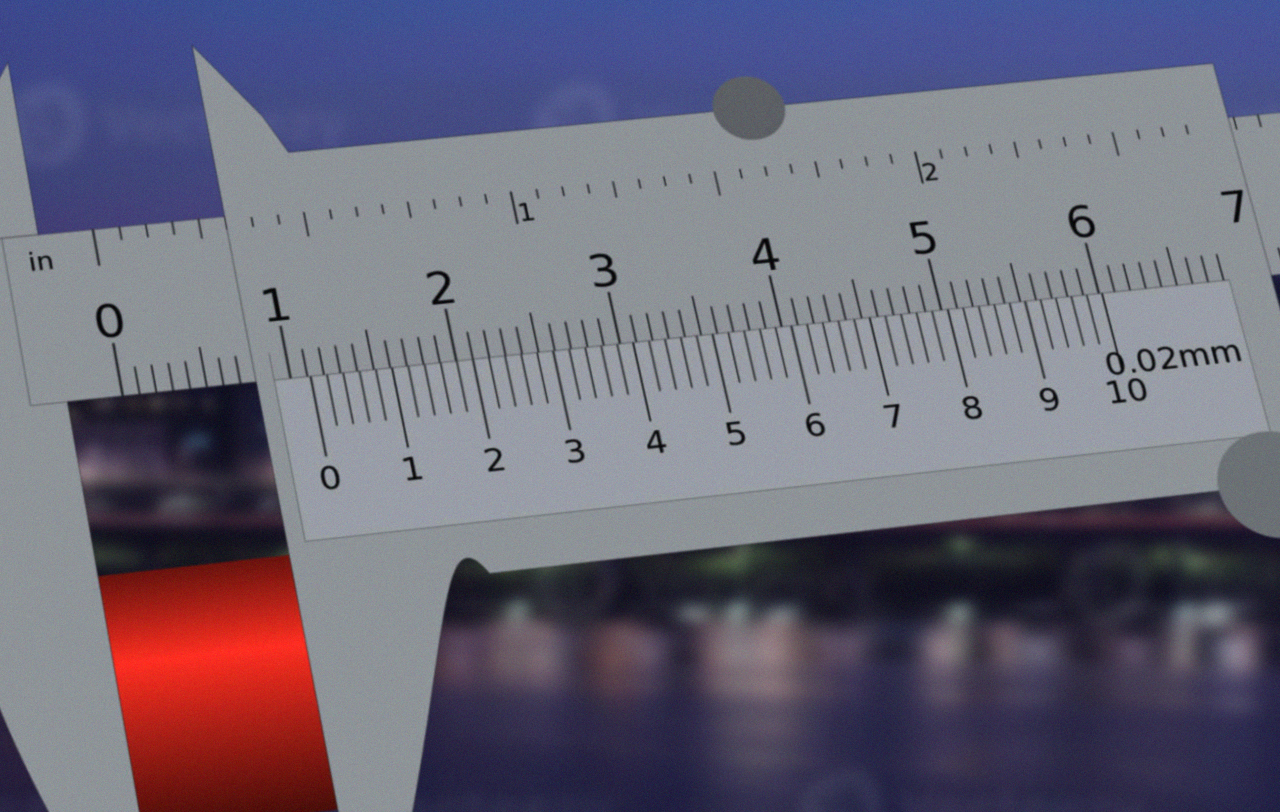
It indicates 11.2
